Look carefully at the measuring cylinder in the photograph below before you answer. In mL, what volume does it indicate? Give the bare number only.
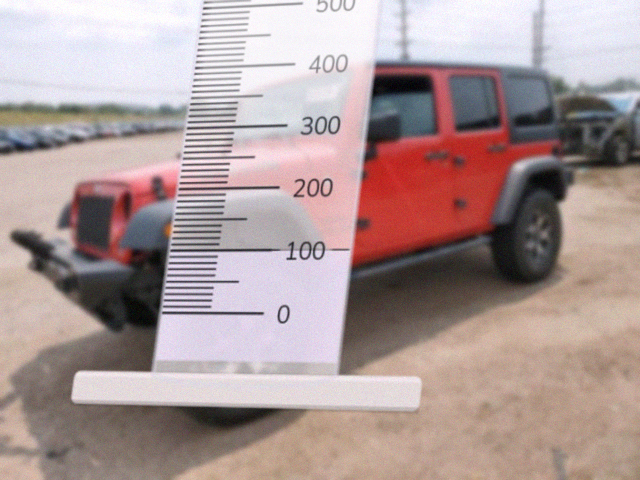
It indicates 100
